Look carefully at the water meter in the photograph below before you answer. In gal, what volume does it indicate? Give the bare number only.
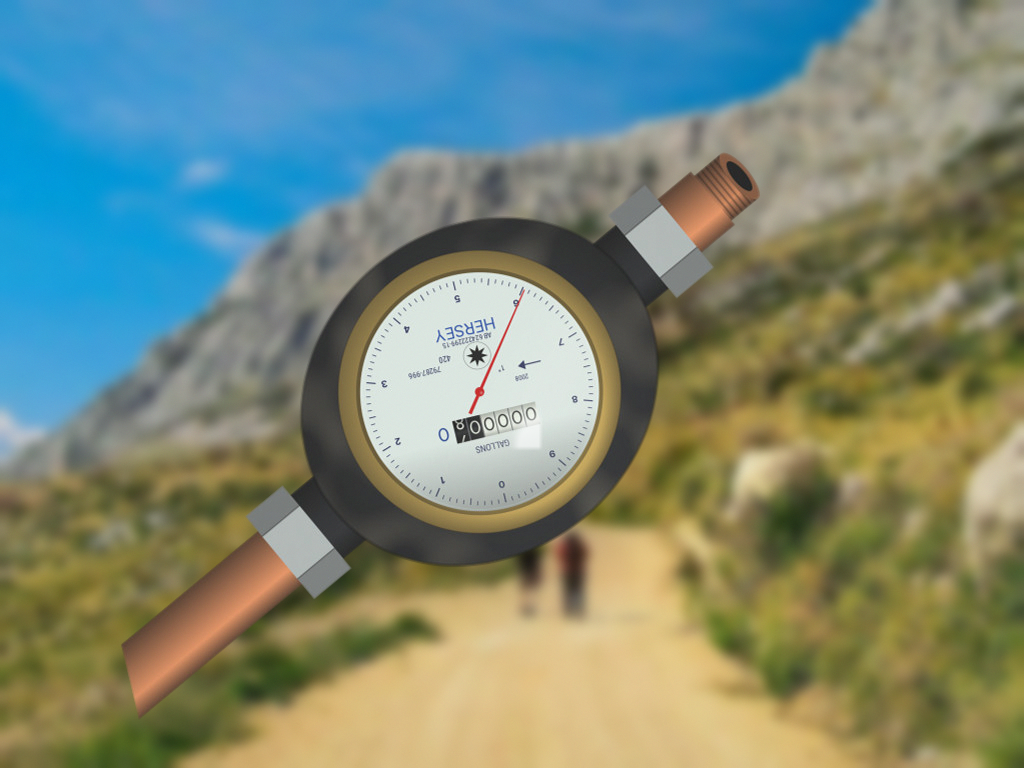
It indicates 76.0
